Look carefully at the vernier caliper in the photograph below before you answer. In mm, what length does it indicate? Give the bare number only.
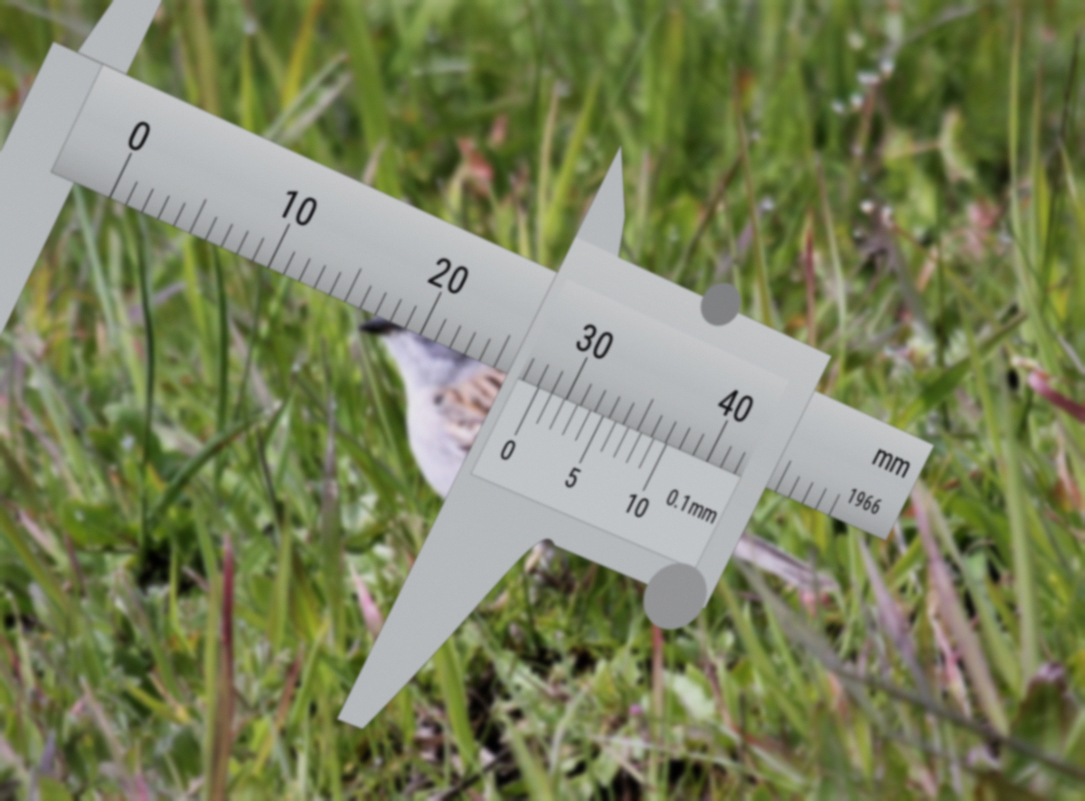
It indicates 28.1
